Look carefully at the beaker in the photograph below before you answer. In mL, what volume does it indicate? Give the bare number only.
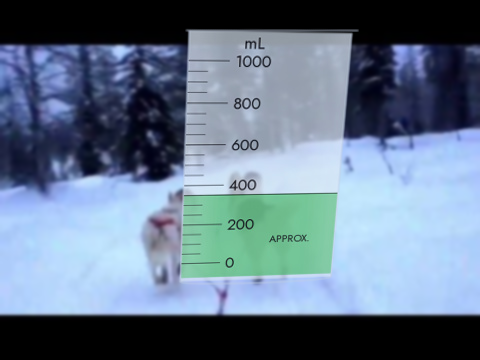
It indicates 350
